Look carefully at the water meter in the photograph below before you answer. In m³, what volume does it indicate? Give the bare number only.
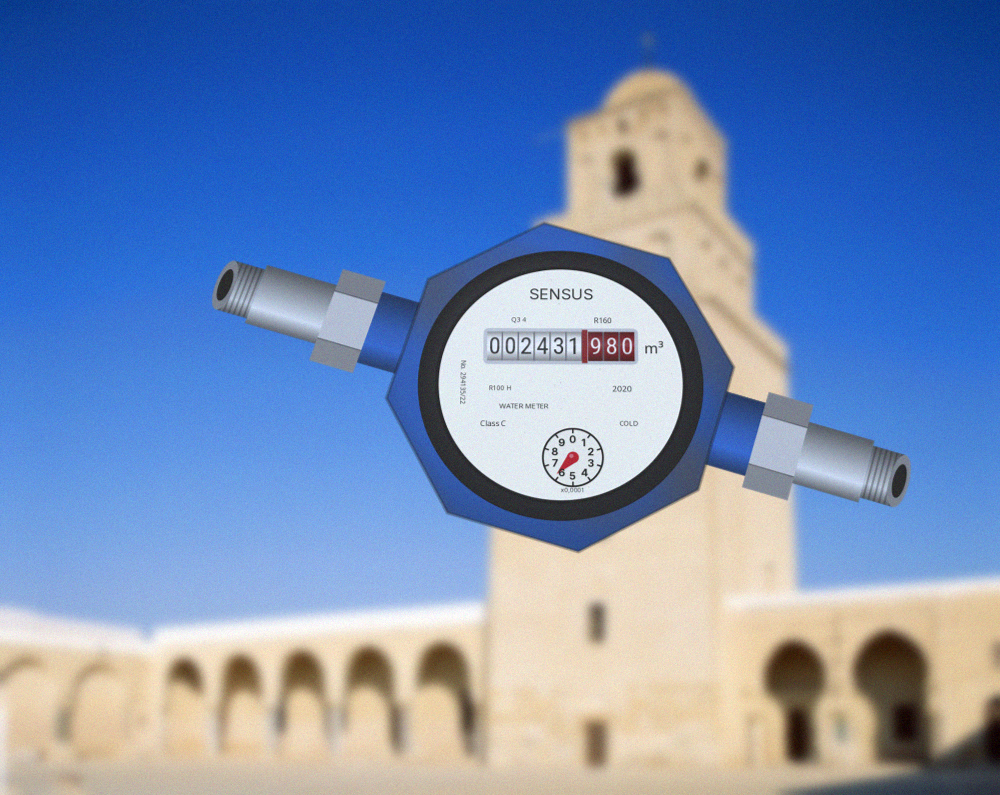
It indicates 2431.9806
